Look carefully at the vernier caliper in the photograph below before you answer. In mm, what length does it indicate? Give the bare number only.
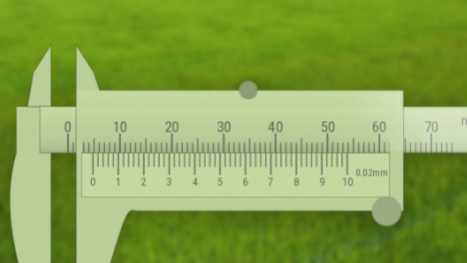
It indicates 4.8
